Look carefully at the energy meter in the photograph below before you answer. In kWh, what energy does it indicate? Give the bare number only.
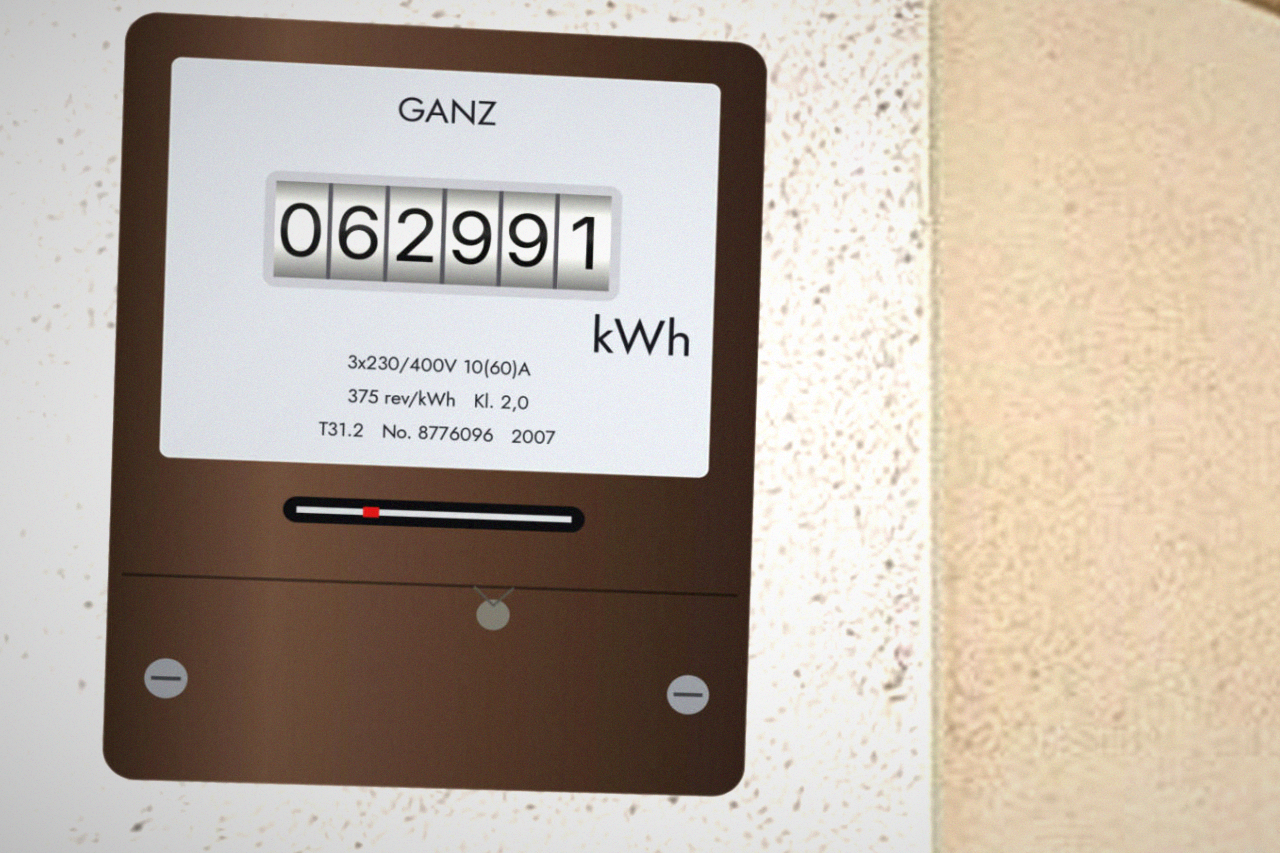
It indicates 62991
